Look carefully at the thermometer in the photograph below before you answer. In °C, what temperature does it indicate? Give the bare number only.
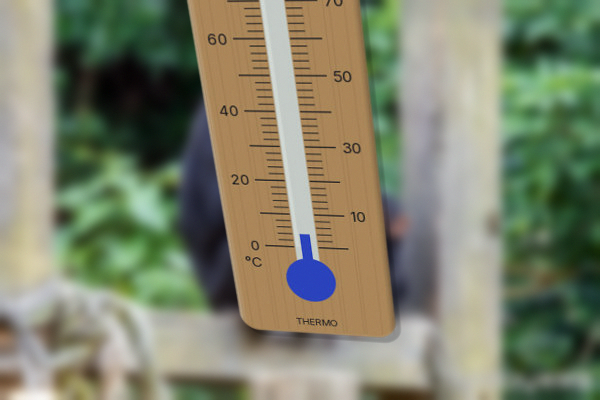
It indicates 4
